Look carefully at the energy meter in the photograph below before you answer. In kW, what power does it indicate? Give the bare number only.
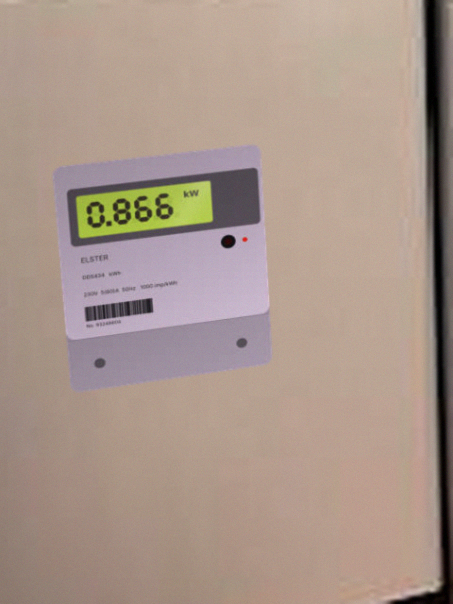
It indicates 0.866
